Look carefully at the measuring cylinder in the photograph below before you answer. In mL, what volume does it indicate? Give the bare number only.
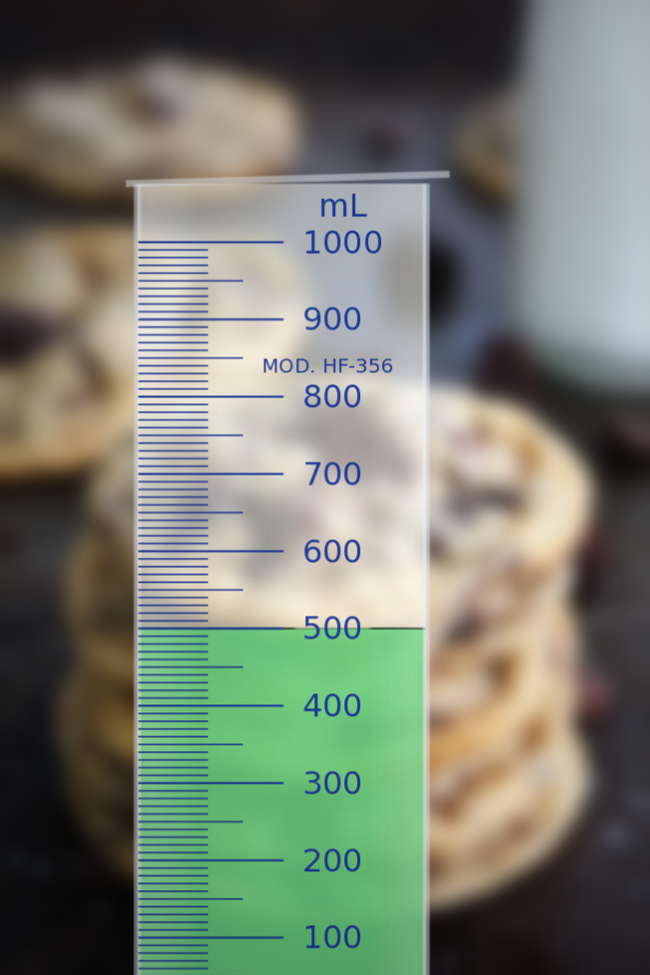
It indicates 500
